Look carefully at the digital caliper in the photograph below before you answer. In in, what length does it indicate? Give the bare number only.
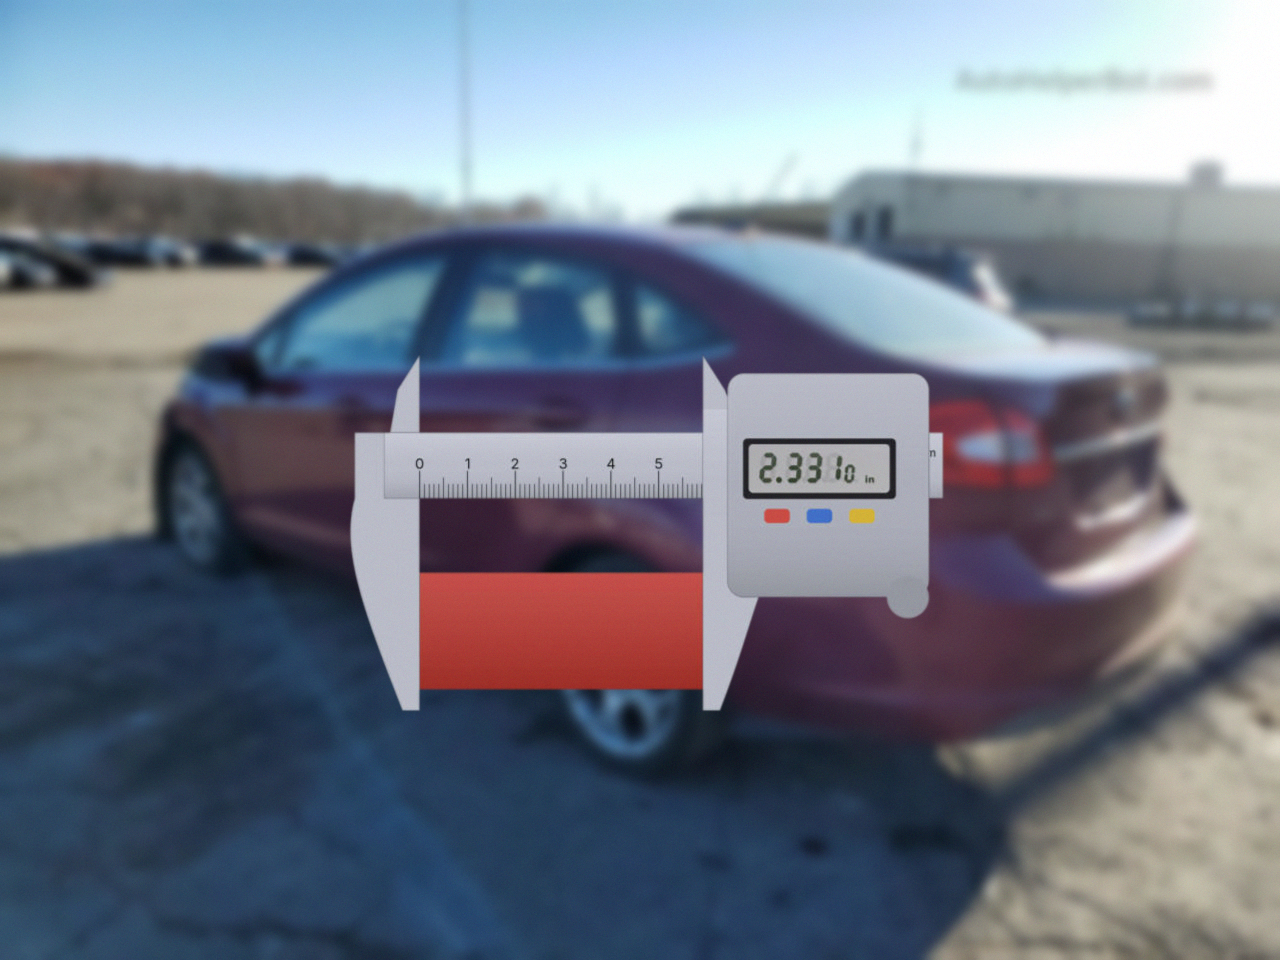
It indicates 2.3310
